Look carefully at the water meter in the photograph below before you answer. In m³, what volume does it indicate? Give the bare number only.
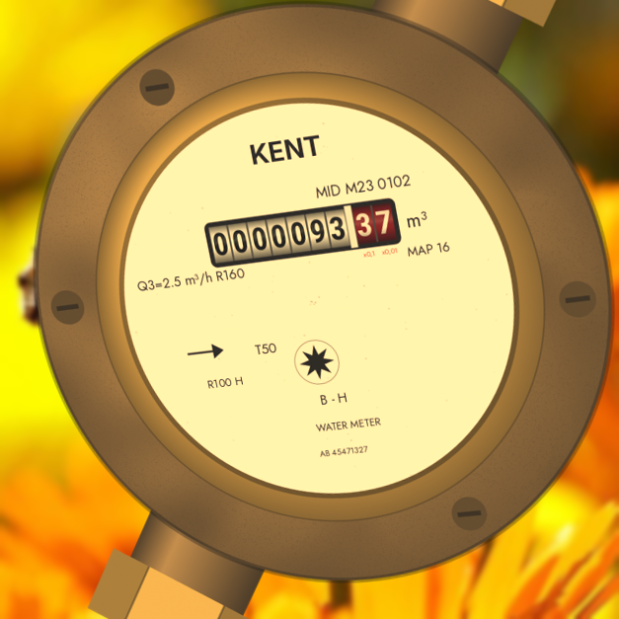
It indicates 93.37
